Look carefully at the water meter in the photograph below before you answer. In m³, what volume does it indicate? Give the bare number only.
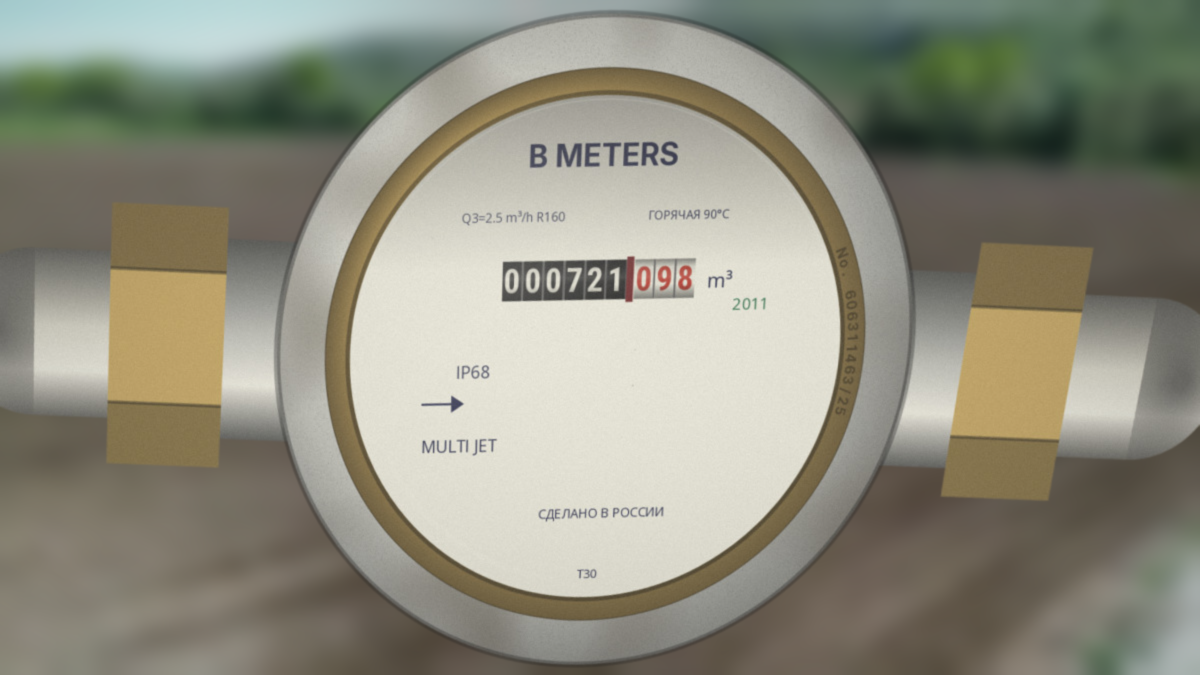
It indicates 721.098
